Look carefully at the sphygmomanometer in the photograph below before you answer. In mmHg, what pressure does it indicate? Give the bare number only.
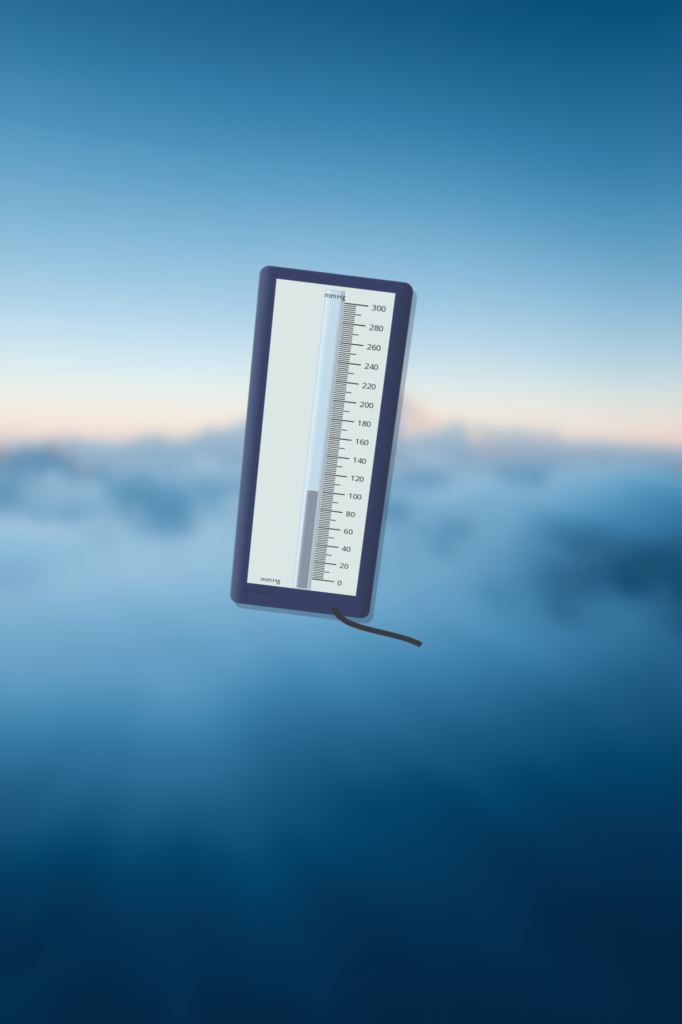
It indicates 100
